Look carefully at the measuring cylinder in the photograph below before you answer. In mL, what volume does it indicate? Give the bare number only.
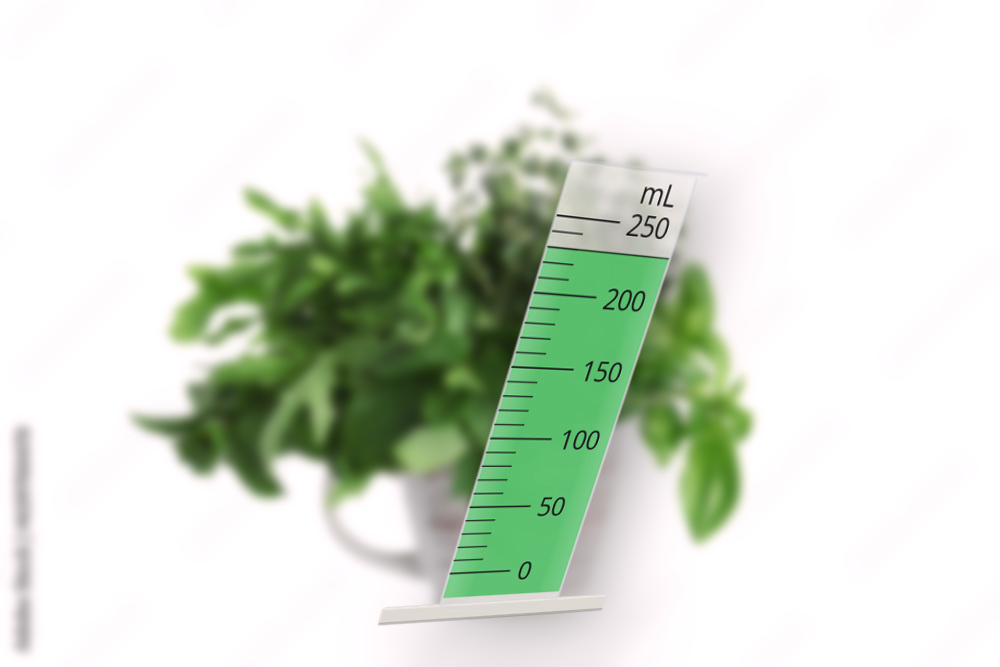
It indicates 230
